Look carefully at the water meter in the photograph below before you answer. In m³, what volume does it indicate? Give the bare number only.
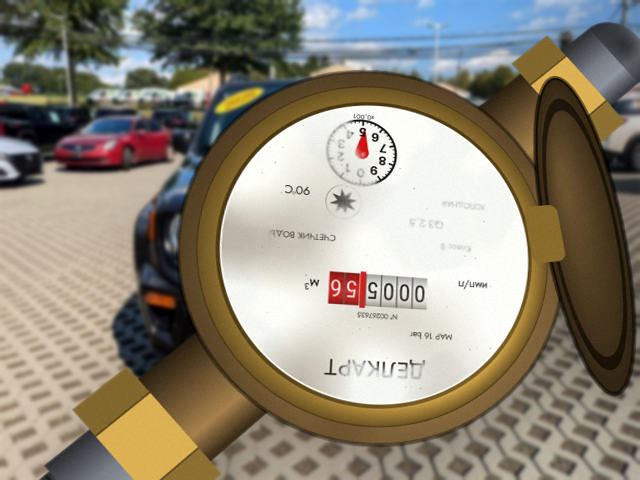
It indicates 5.565
